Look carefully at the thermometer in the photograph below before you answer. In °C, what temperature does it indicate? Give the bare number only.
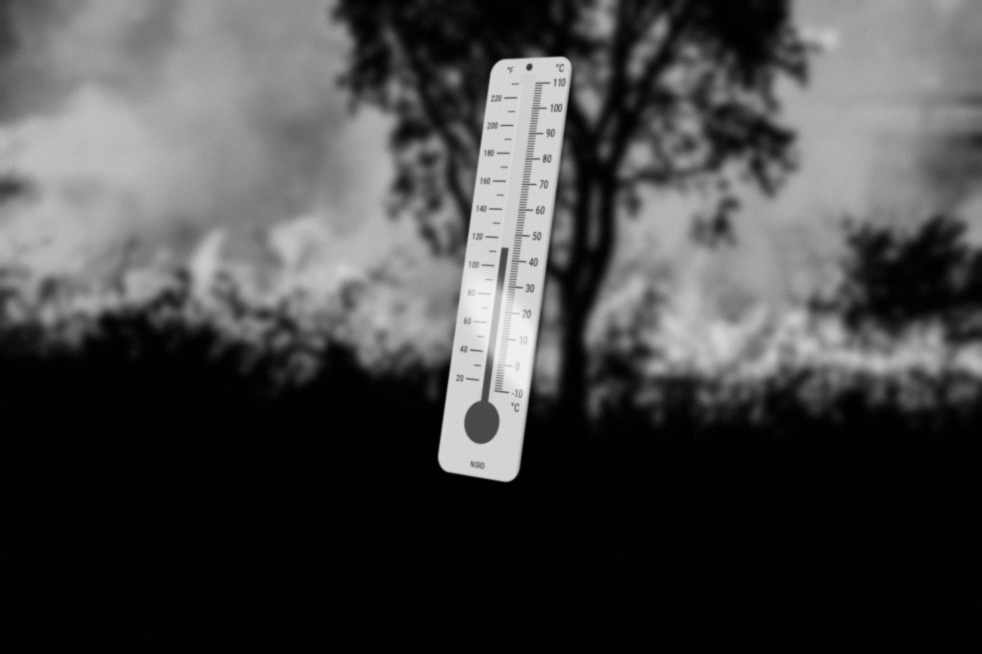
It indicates 45
